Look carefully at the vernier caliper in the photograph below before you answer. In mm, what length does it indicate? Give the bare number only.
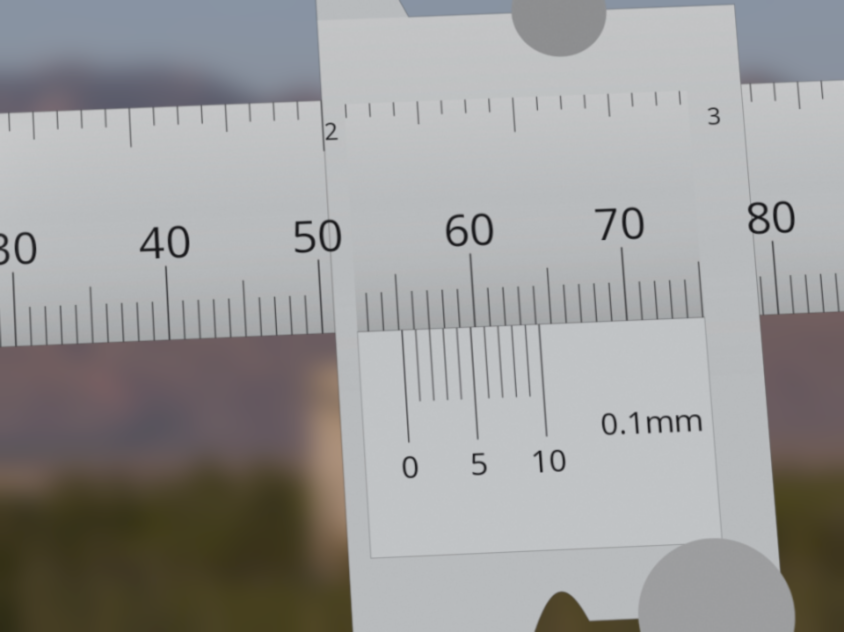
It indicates 55.2
